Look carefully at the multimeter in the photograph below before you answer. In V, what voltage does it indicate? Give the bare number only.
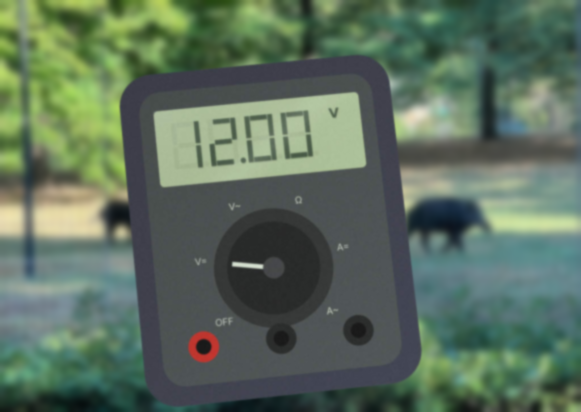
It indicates 12.00
